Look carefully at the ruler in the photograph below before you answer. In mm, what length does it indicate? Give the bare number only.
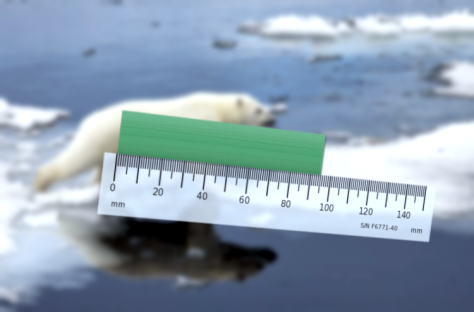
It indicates 95
